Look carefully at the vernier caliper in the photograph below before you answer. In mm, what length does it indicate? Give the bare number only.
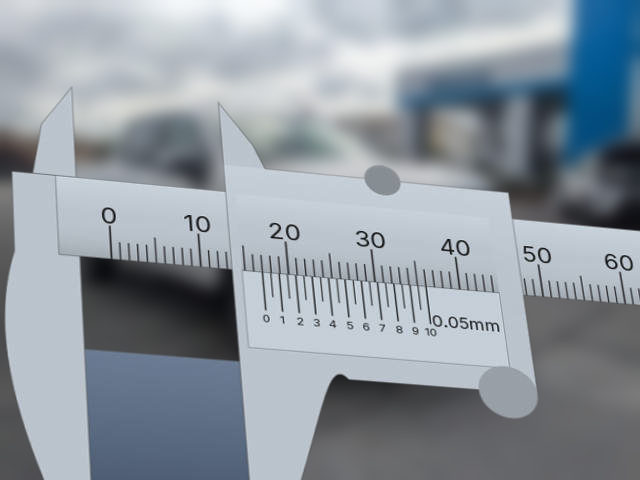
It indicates 17.0
